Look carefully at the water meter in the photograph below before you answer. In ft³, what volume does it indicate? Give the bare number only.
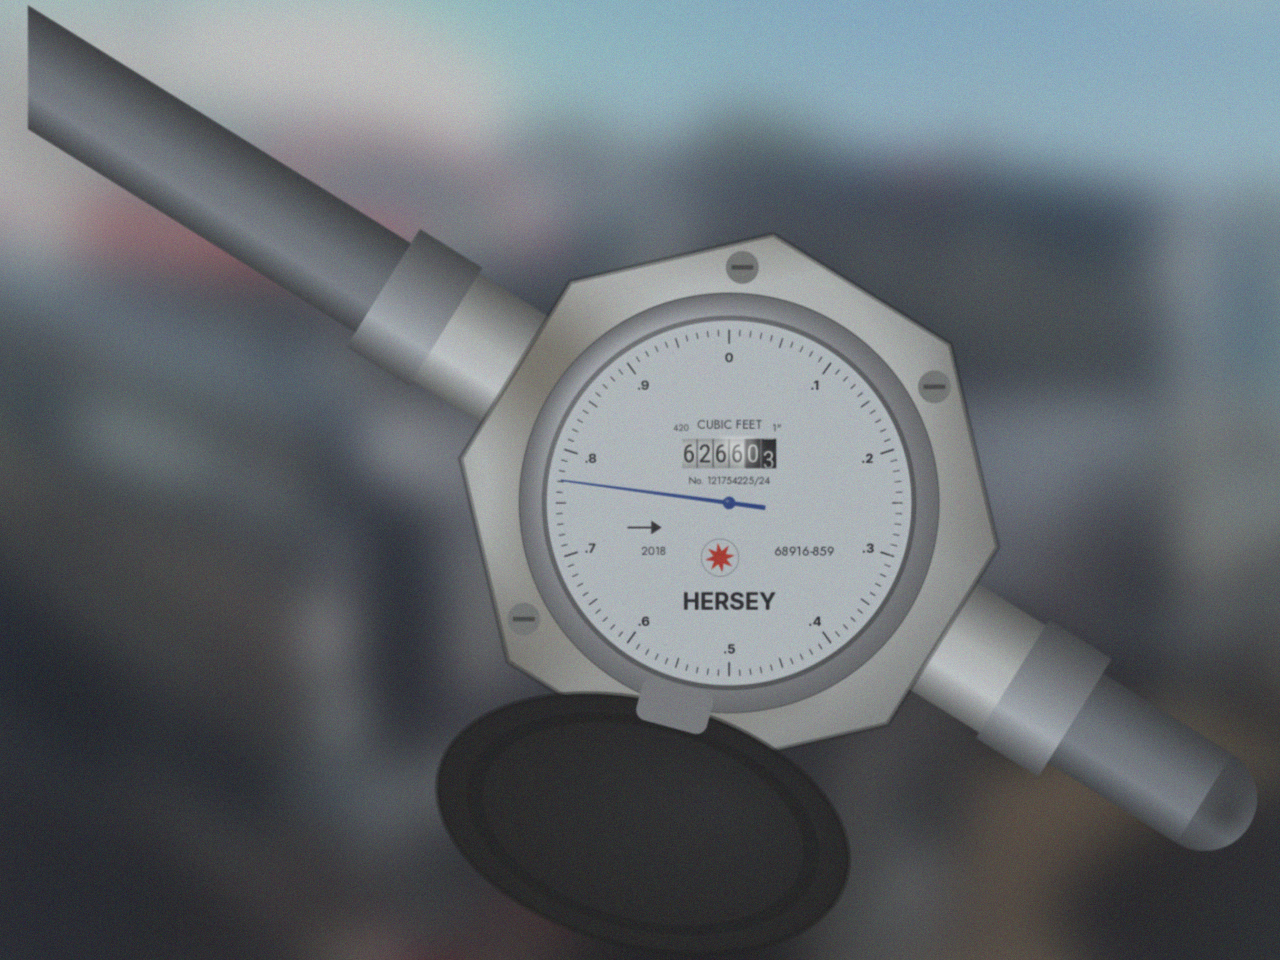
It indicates 626602.77
